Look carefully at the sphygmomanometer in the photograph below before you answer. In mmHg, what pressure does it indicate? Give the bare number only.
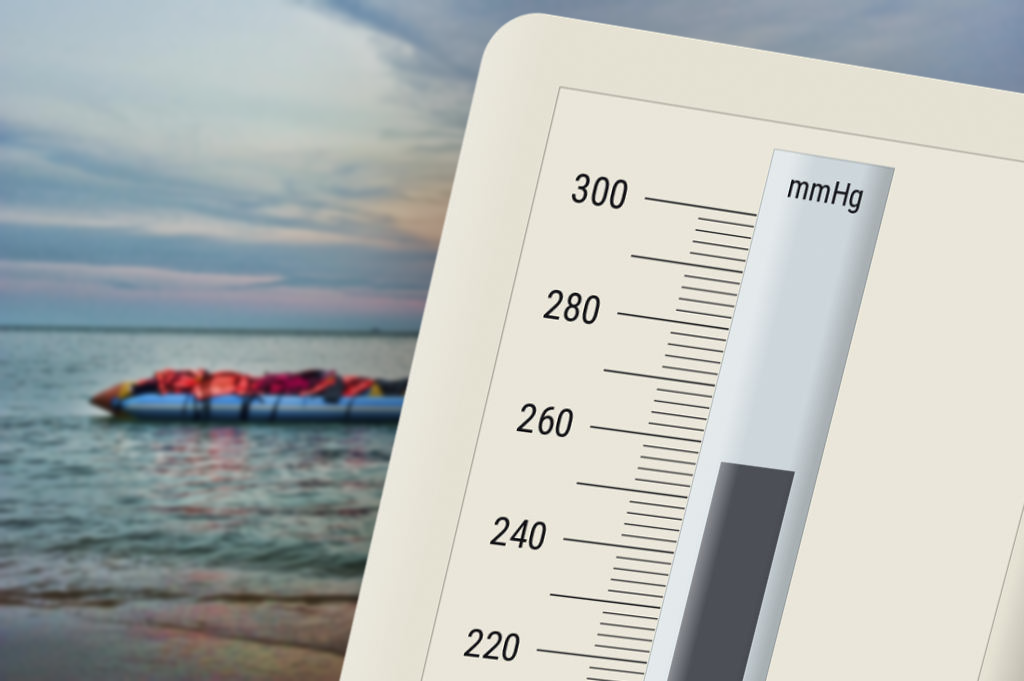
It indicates 257
